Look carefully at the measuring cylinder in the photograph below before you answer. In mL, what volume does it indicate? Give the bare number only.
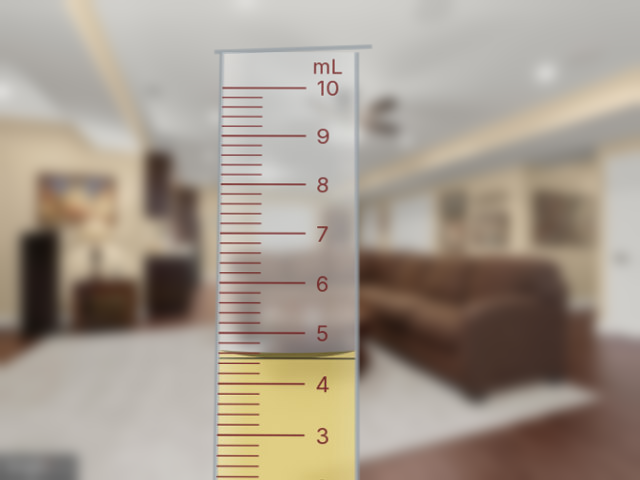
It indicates 4.5
